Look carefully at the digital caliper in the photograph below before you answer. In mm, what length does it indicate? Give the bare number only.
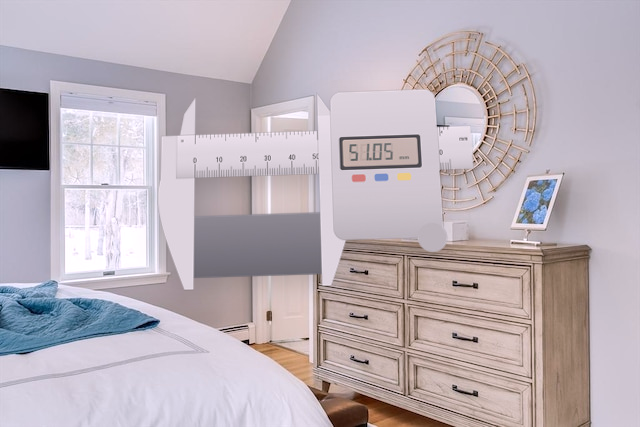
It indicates 51.05
